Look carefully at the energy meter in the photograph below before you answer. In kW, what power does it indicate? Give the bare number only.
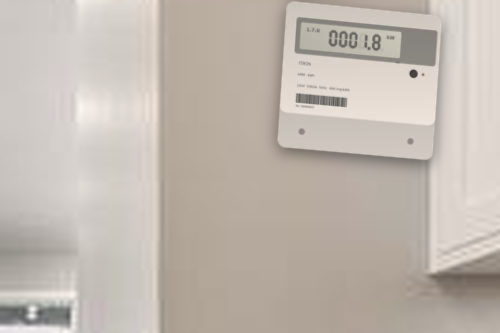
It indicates 1.8
